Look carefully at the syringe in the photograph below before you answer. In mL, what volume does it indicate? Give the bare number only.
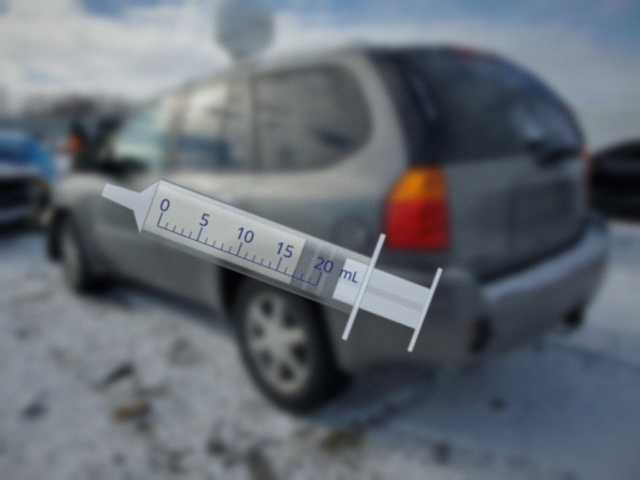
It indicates 17
